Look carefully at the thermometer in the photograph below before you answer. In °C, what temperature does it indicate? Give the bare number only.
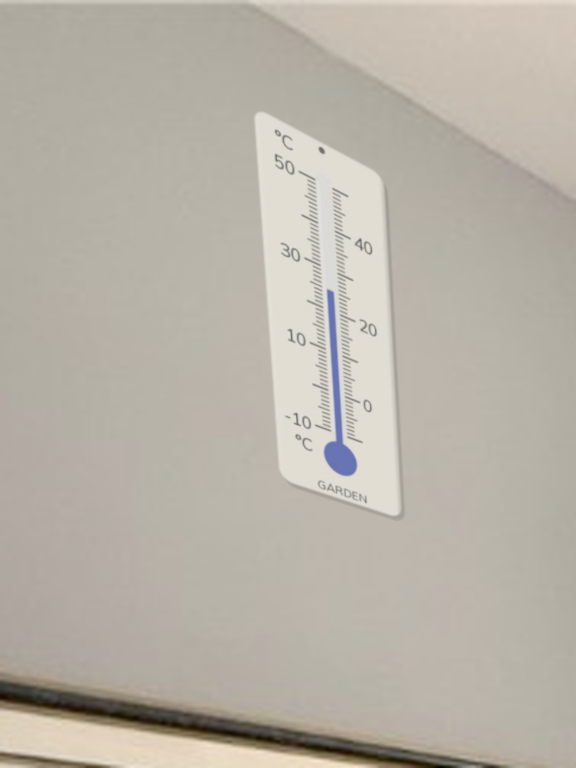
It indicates 25
